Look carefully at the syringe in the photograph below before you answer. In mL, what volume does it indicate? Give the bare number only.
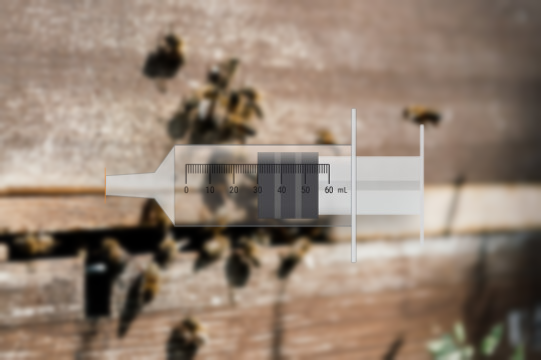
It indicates 30
